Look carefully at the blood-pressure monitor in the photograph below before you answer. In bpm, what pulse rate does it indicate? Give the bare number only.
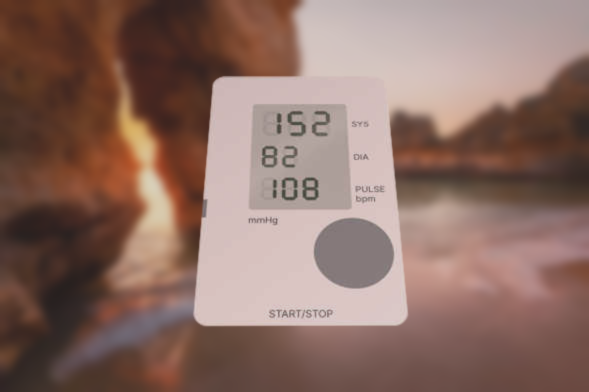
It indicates 108
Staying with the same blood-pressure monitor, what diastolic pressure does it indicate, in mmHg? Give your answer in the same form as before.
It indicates 82
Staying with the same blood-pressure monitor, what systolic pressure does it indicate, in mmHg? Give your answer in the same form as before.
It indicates 152
